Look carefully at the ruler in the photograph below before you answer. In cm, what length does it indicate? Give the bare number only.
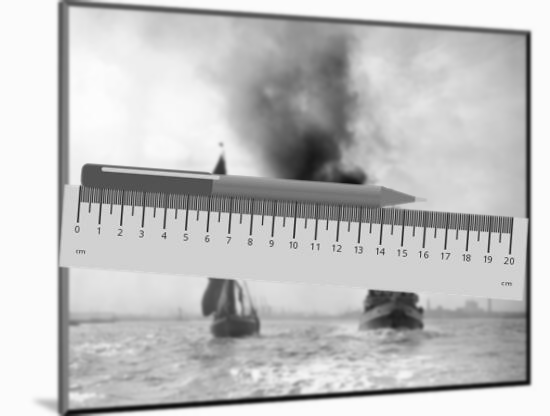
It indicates 16
